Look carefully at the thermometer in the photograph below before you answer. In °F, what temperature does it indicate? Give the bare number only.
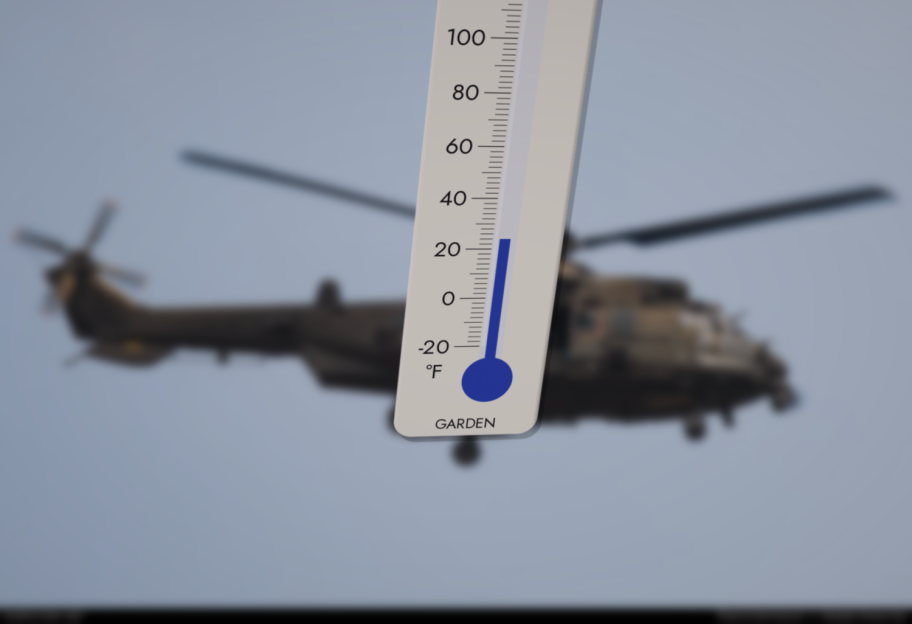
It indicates 24
